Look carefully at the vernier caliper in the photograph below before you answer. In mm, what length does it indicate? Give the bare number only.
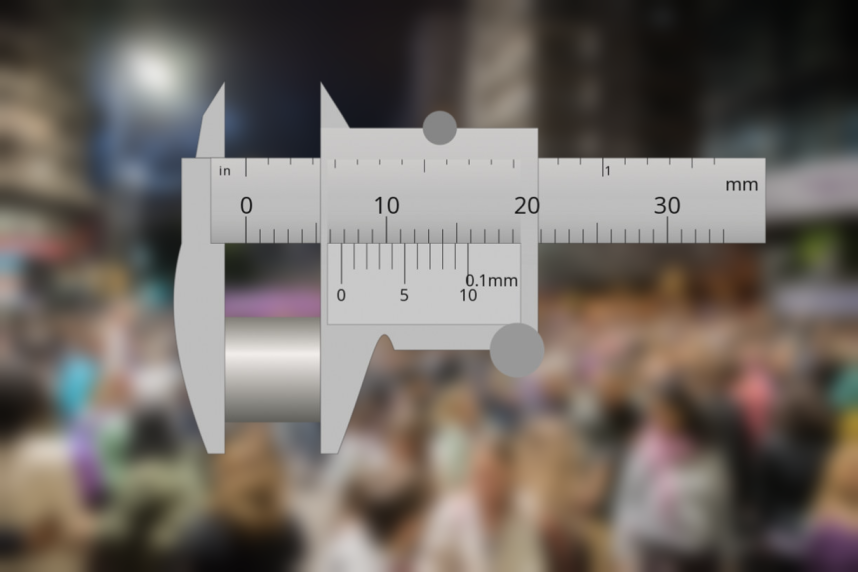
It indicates 6.8
